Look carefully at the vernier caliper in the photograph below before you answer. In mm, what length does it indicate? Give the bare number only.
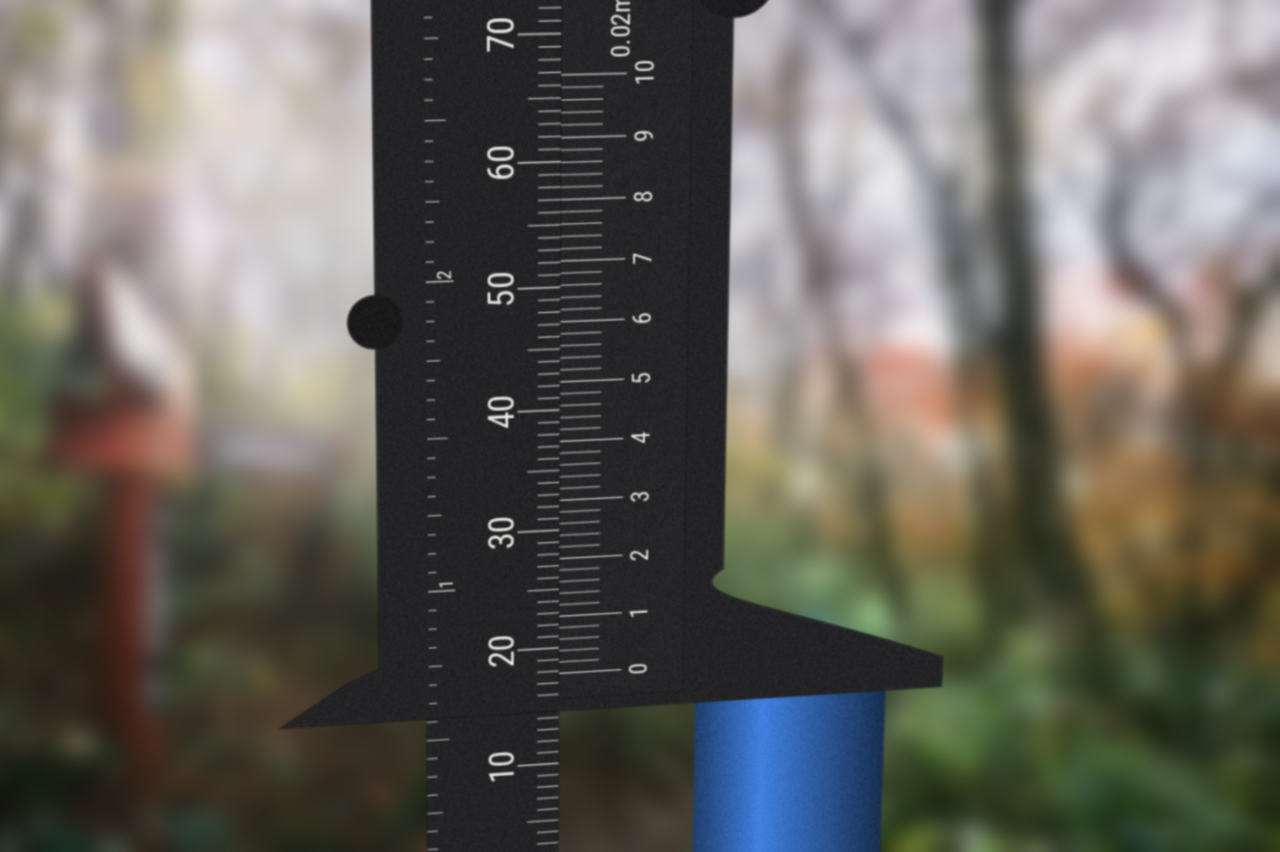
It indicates 17.8
